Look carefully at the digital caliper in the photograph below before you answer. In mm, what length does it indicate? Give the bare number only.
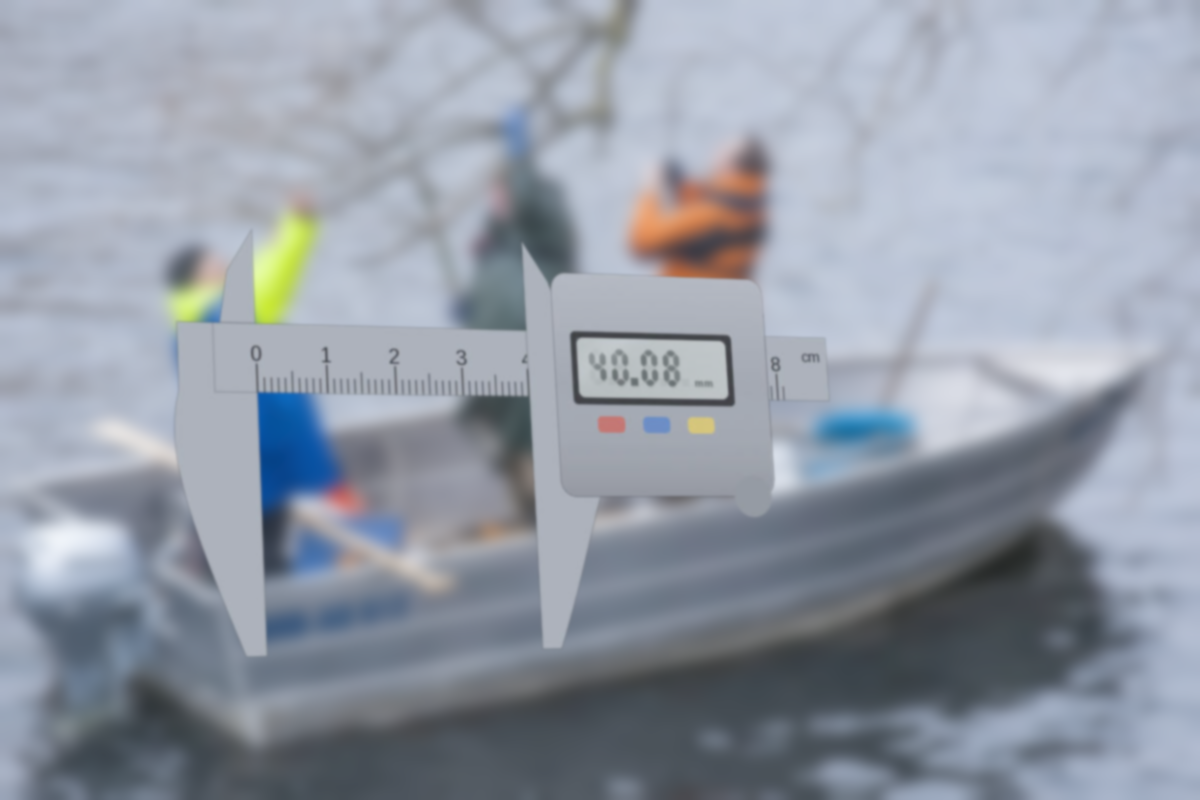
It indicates 40.08
